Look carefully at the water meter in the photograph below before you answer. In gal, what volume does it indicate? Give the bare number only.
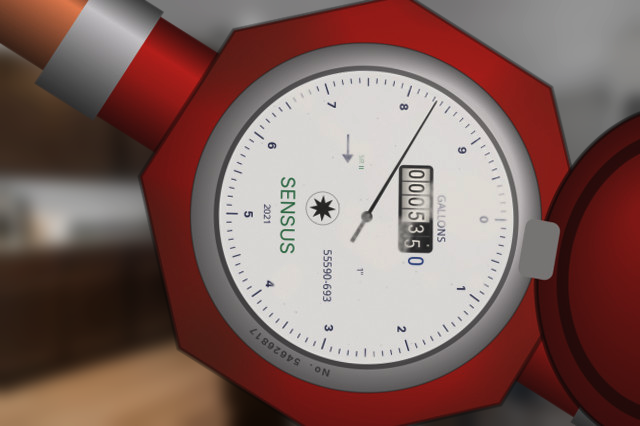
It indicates 5348.3
